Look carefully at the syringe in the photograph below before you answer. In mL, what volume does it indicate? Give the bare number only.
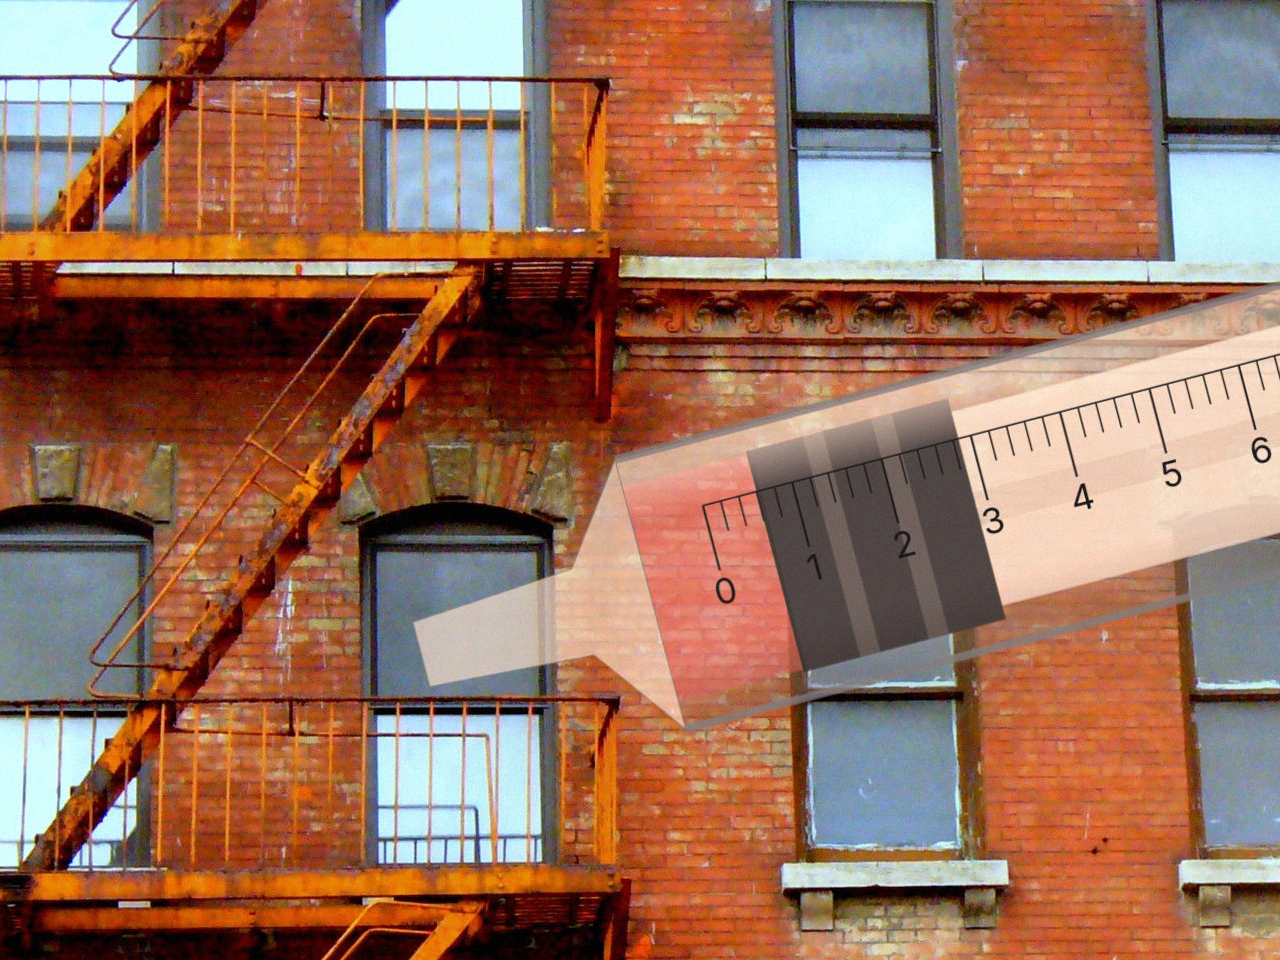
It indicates 0.6
